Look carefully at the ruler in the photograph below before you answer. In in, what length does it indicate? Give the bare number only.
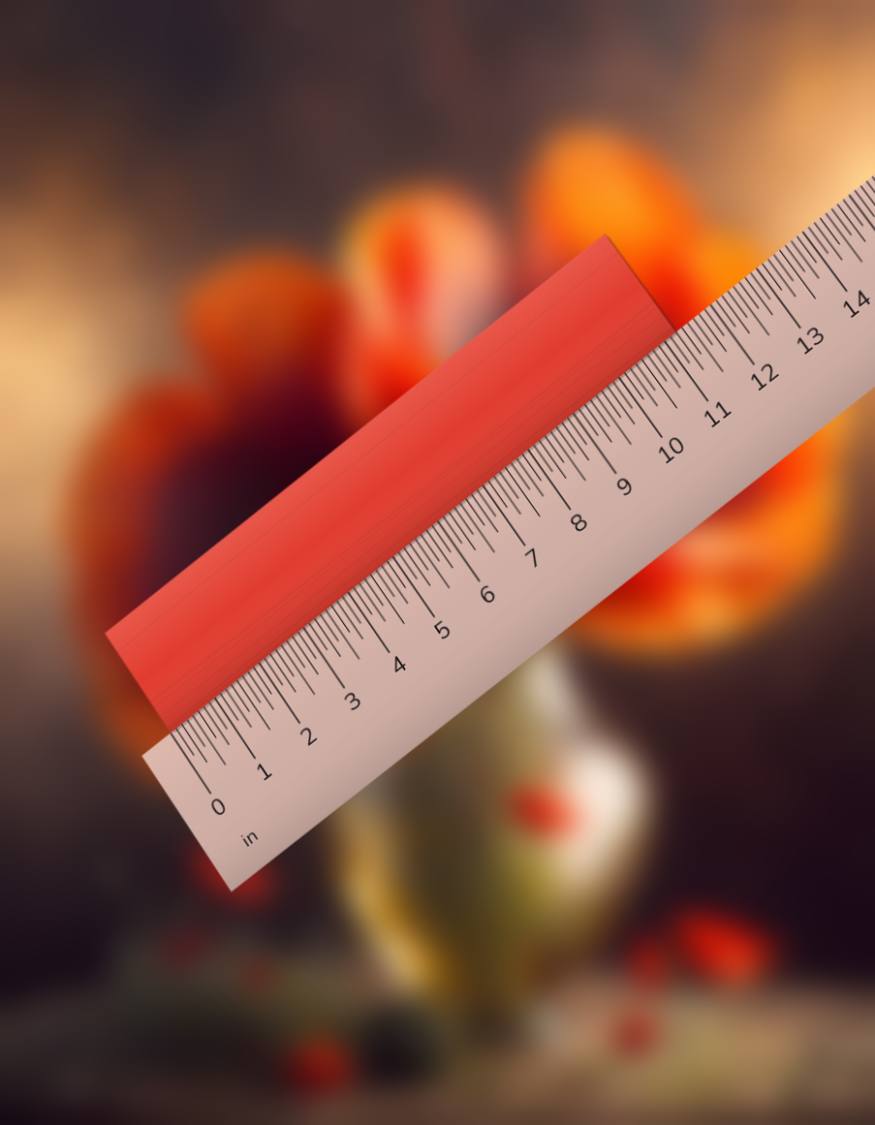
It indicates 11.25
